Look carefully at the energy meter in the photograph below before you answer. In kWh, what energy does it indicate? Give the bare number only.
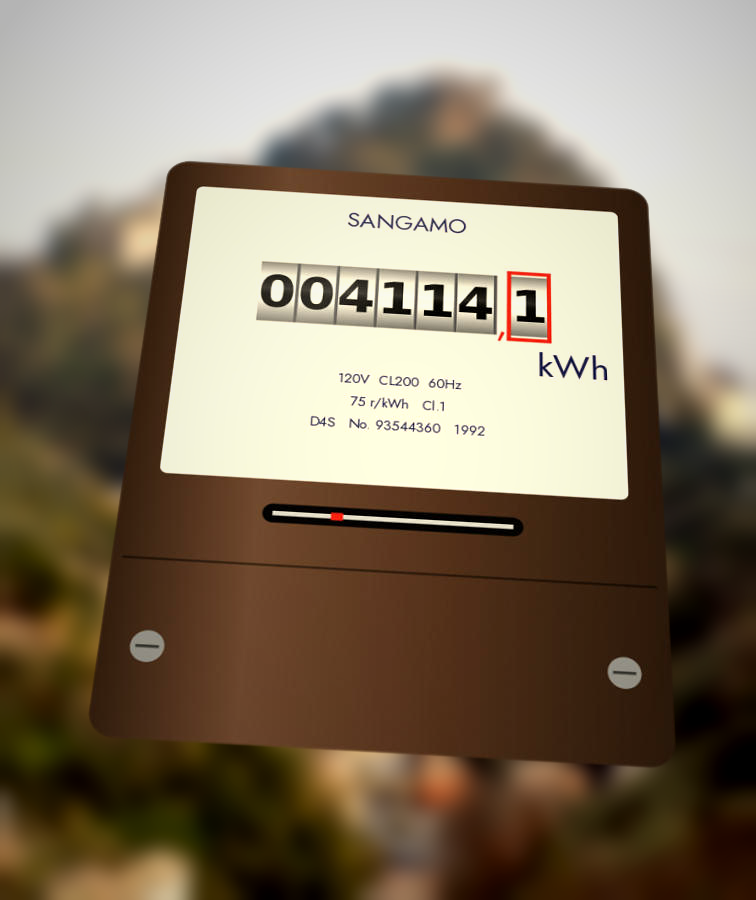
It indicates 4114.1
